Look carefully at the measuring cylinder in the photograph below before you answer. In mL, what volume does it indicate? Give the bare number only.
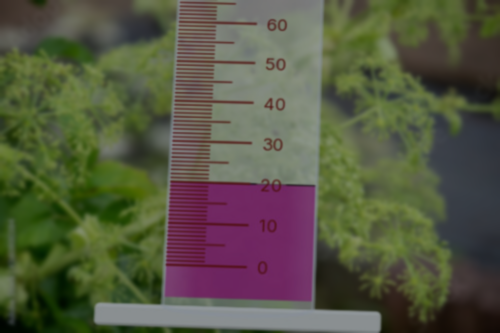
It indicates 20
